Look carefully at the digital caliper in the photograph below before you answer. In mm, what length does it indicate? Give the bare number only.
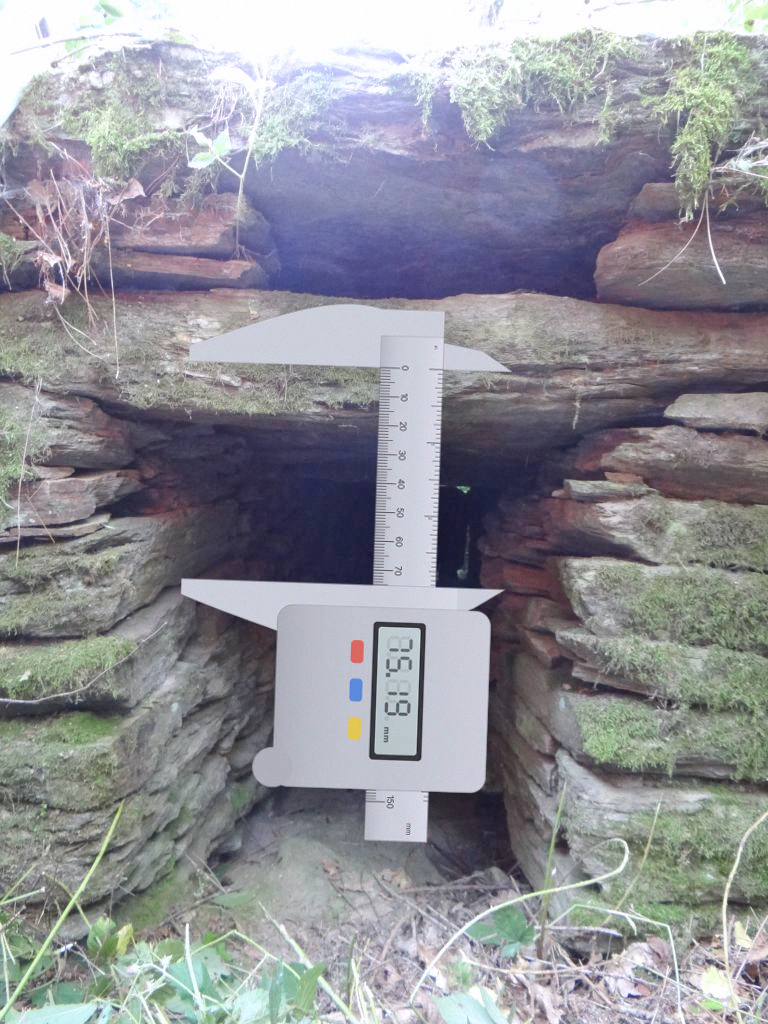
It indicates 75.19
